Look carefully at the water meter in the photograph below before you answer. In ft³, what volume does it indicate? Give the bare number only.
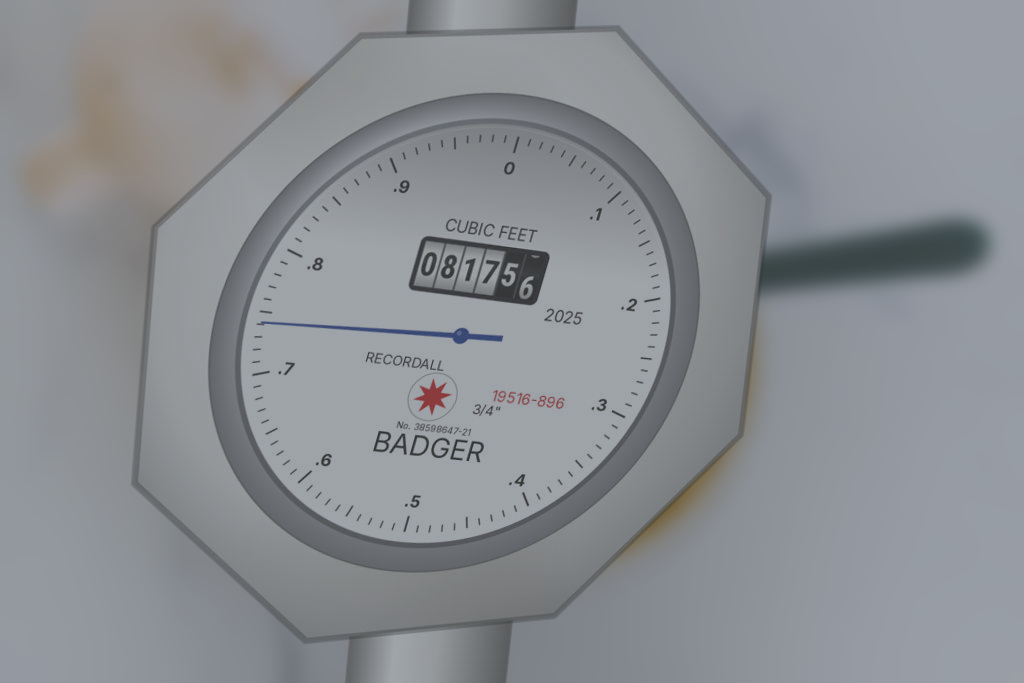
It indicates 81755.74
